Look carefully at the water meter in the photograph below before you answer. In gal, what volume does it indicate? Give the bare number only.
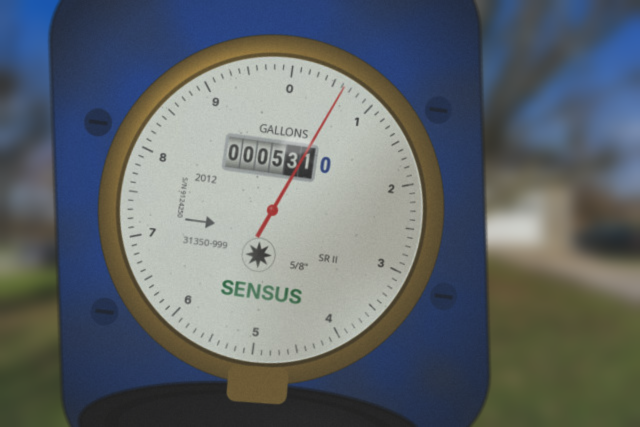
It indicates 5310.6
